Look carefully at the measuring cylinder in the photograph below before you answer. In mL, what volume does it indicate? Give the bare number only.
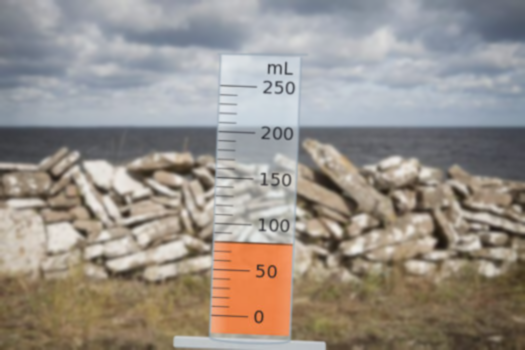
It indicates 80
